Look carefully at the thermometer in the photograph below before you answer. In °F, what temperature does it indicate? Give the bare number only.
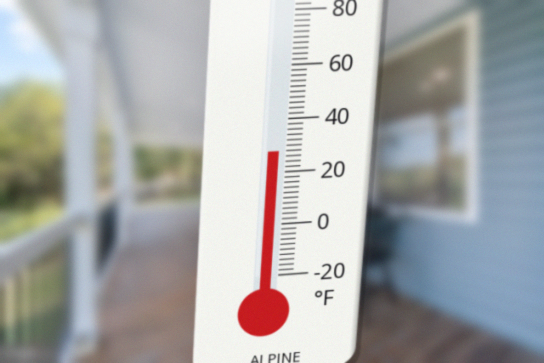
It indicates 28
